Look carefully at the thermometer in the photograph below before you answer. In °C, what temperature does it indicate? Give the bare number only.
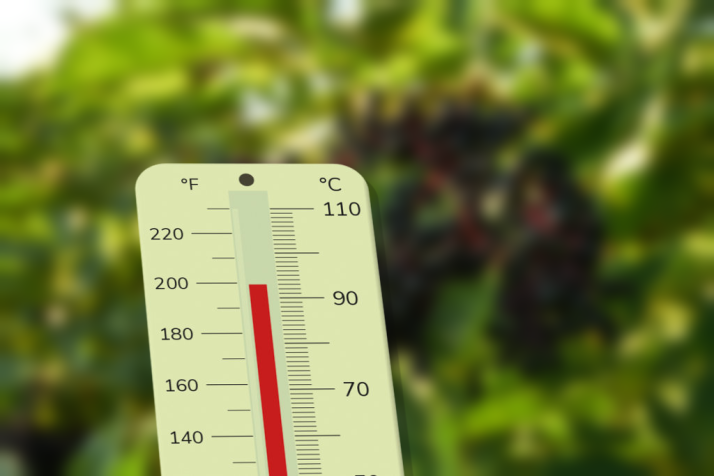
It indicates 93
